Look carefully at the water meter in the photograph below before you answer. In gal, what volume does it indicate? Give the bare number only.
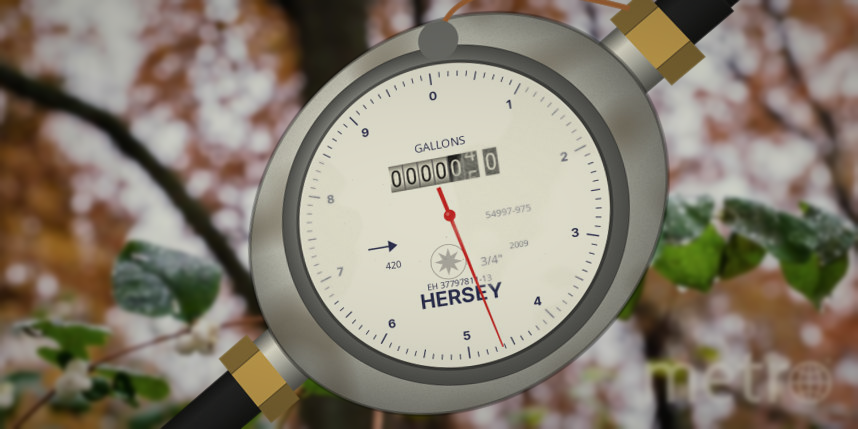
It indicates 44.6
